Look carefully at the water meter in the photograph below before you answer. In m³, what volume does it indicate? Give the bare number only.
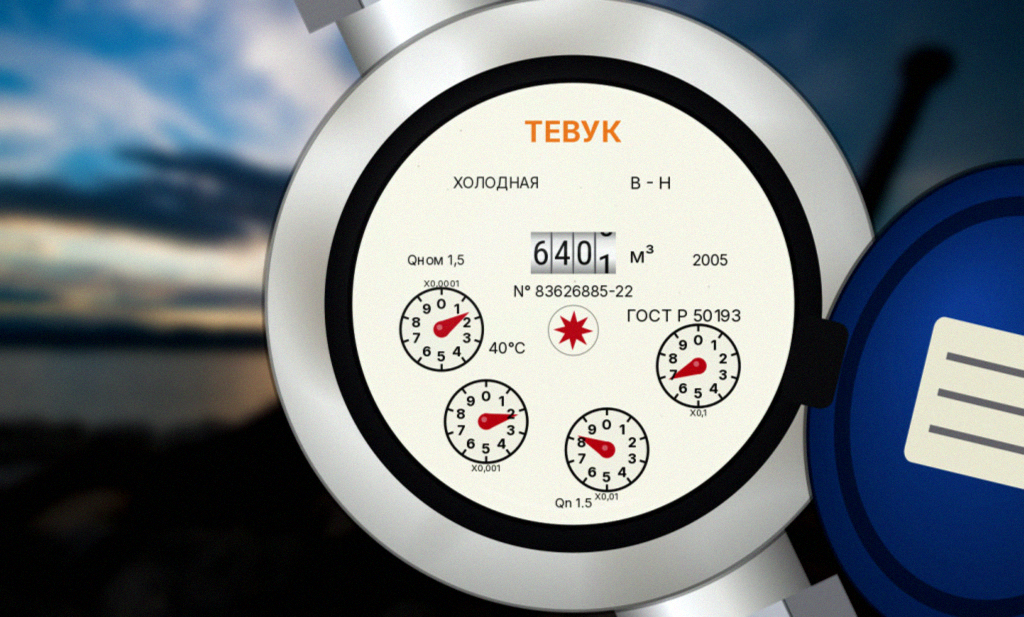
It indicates 6400.6821
